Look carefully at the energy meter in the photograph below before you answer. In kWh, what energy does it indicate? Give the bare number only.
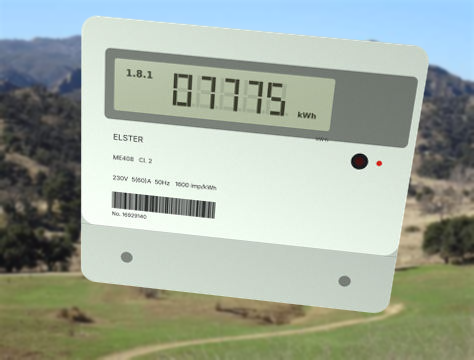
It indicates 7775
